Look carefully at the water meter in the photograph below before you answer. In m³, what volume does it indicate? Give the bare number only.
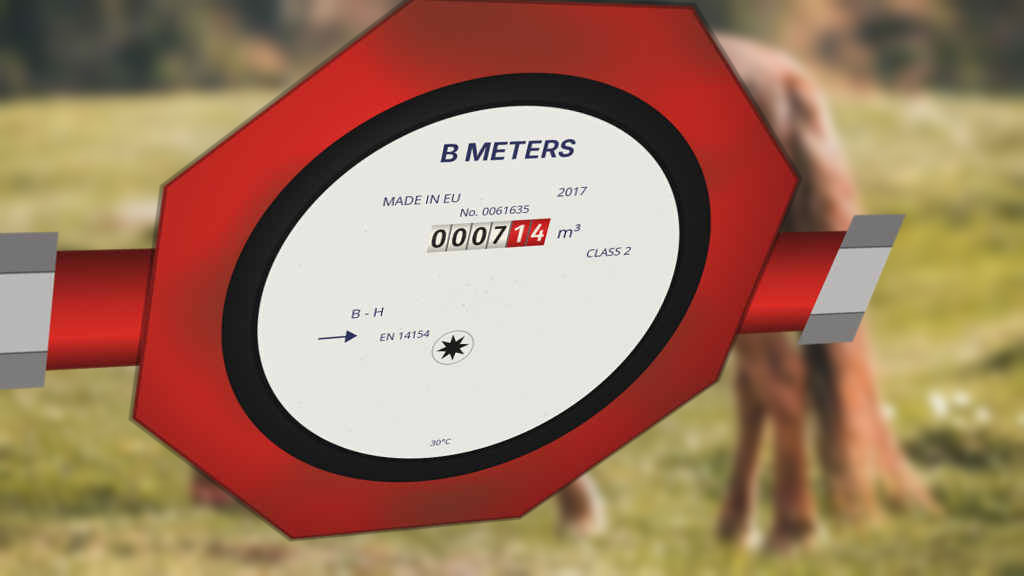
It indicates 7.14
